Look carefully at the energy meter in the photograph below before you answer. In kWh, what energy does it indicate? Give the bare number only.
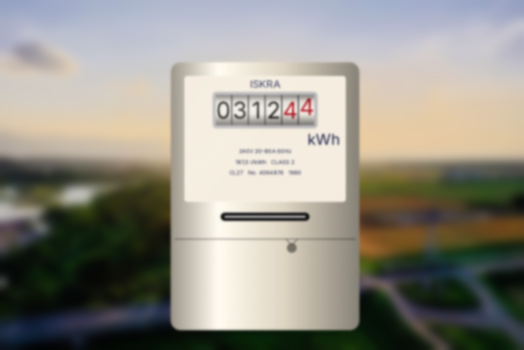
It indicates 312.44
